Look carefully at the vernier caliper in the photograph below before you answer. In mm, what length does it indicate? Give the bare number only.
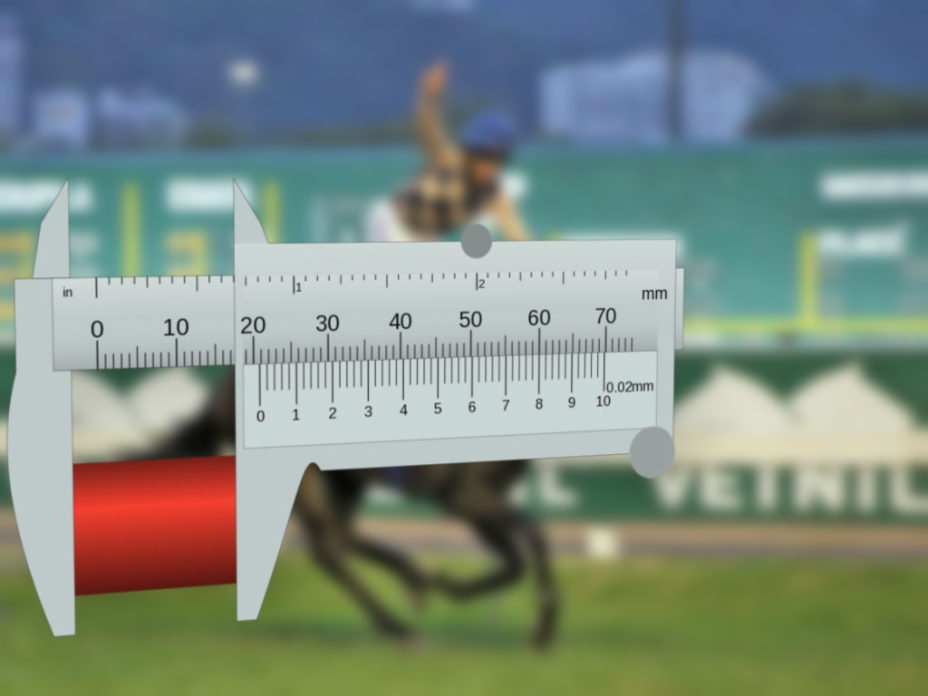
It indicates 20.8
